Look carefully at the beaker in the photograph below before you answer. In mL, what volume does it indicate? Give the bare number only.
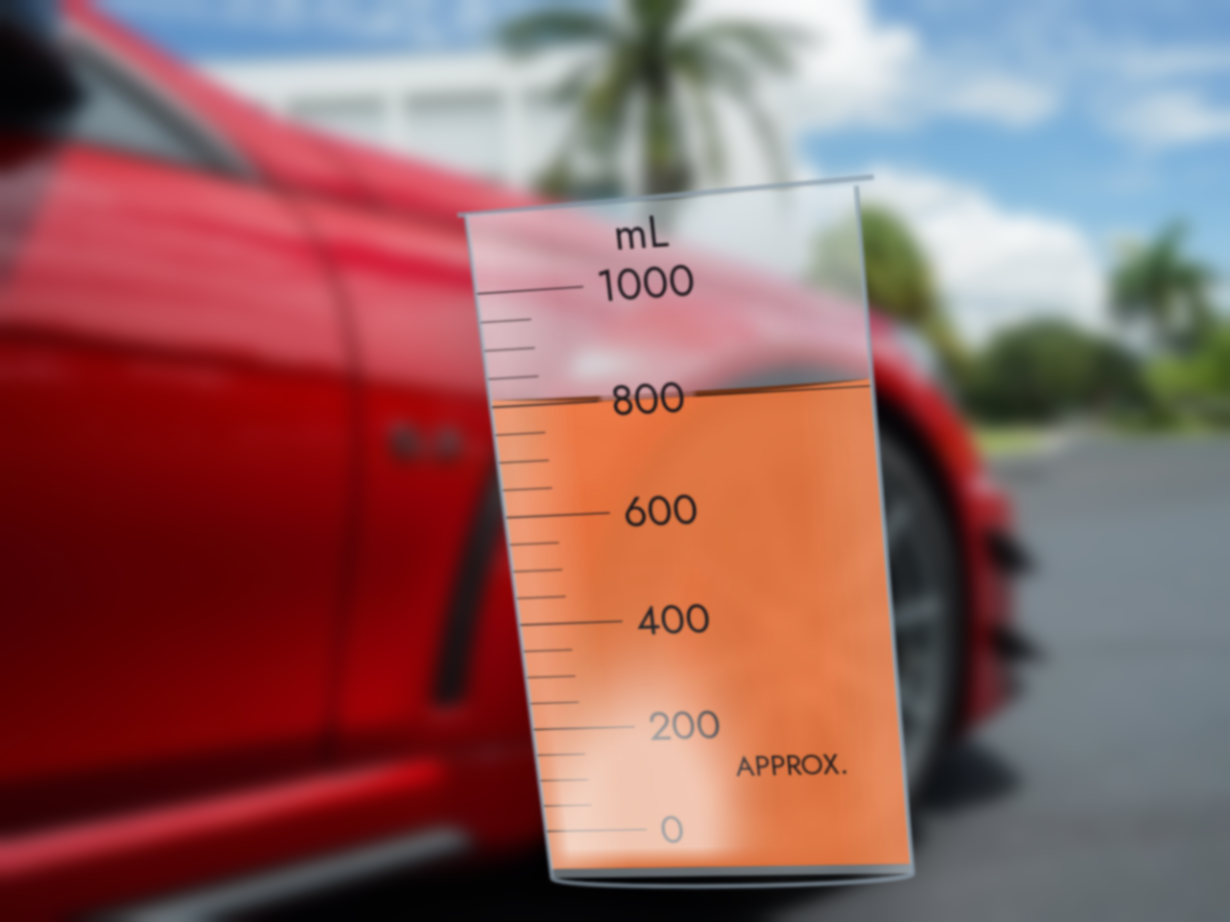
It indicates 800
